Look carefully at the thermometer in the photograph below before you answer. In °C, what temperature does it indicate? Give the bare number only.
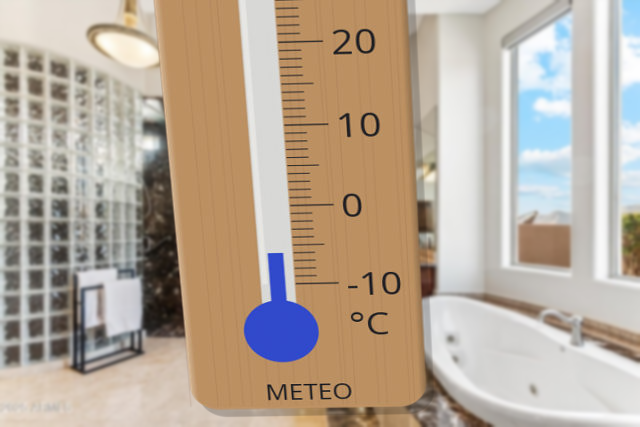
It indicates -6
